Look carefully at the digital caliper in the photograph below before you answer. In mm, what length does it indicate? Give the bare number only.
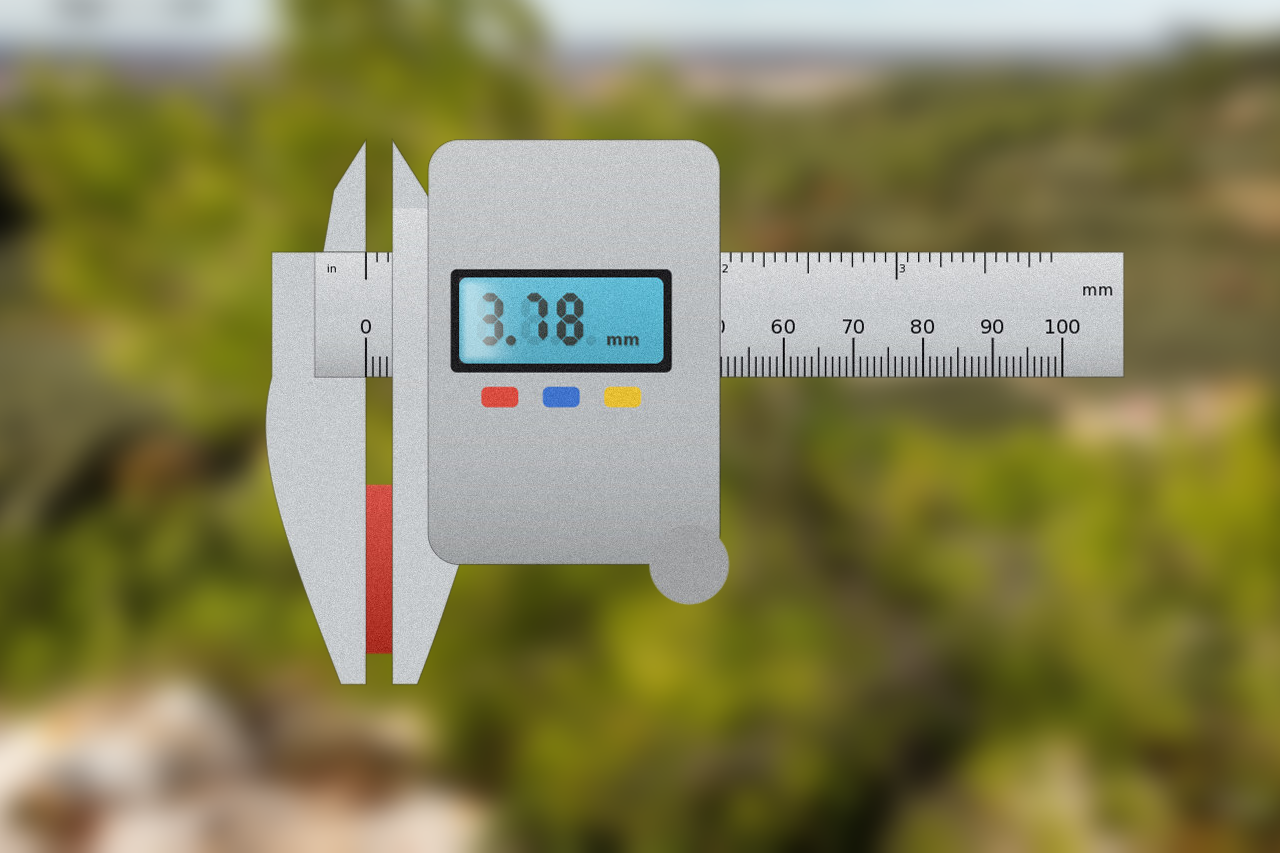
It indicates 3.78
